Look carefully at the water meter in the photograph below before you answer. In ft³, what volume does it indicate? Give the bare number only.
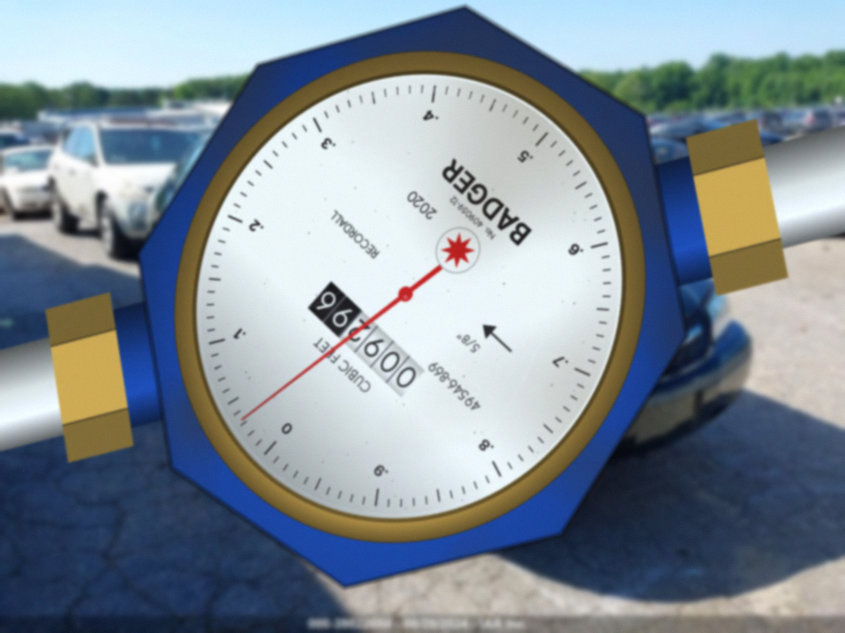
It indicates 9296.03
